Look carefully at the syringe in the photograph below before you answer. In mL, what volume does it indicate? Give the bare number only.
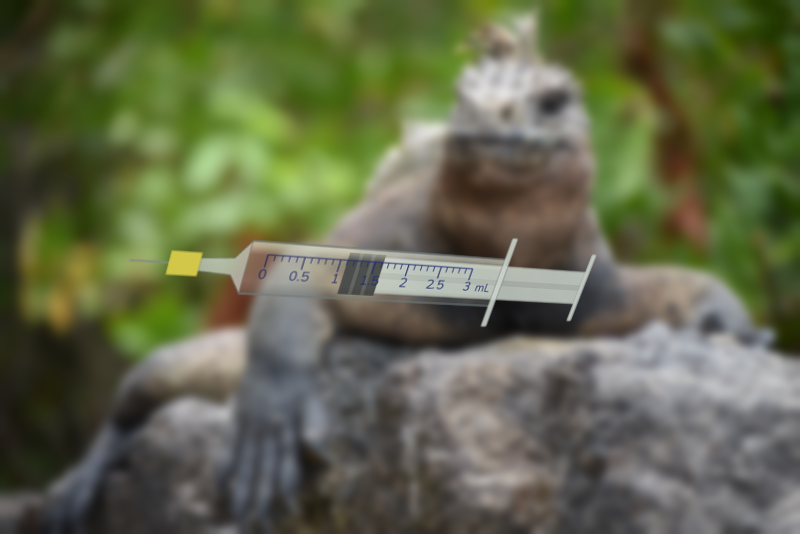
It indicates 1.1
